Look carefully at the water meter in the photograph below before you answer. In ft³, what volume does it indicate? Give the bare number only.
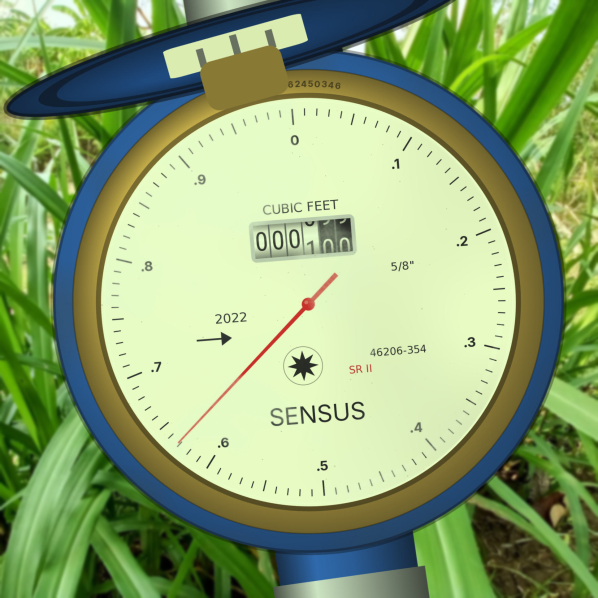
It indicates 99.63
